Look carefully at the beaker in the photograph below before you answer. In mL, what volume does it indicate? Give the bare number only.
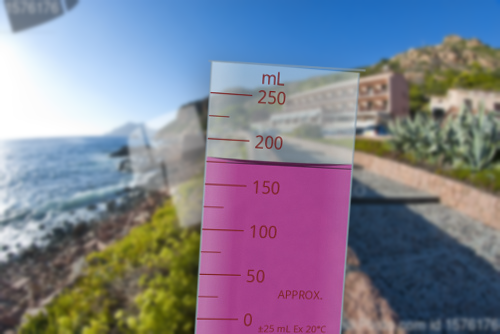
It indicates 175
